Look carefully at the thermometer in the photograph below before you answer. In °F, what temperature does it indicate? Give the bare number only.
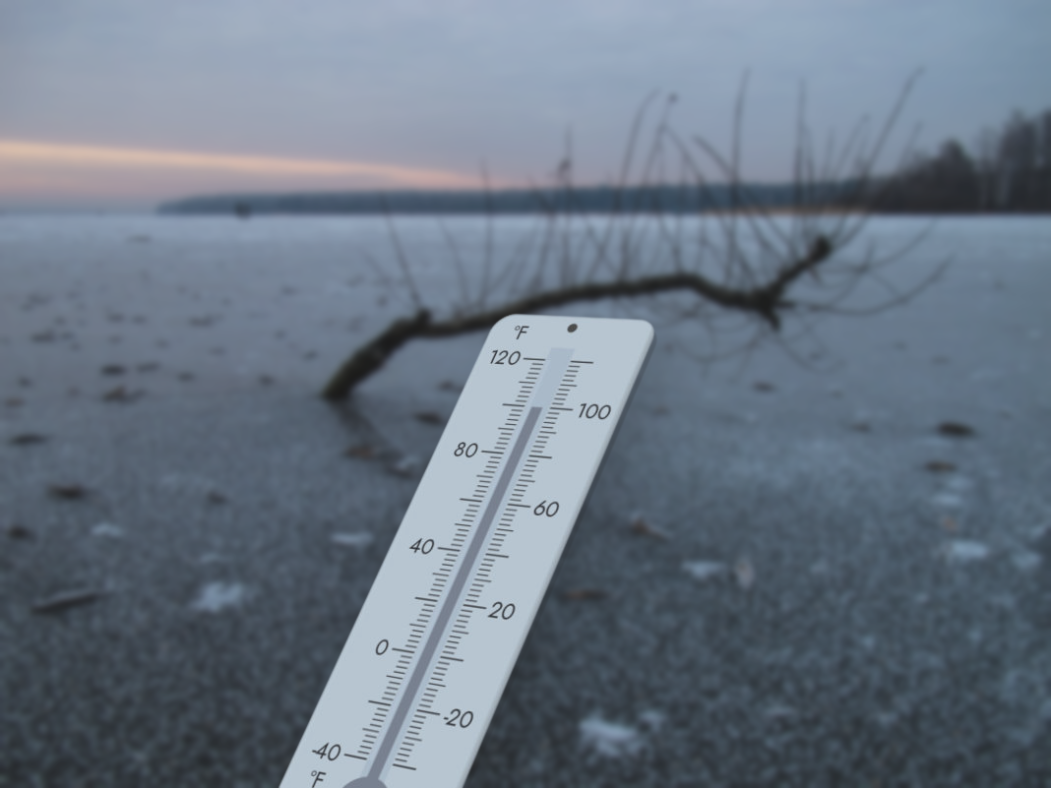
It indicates 100
